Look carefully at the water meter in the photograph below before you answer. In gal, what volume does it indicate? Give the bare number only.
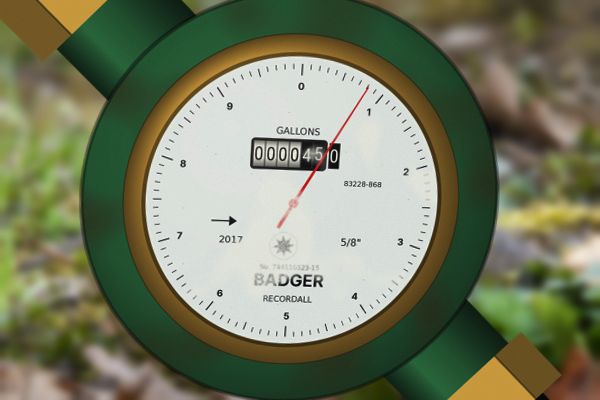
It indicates 450.8
